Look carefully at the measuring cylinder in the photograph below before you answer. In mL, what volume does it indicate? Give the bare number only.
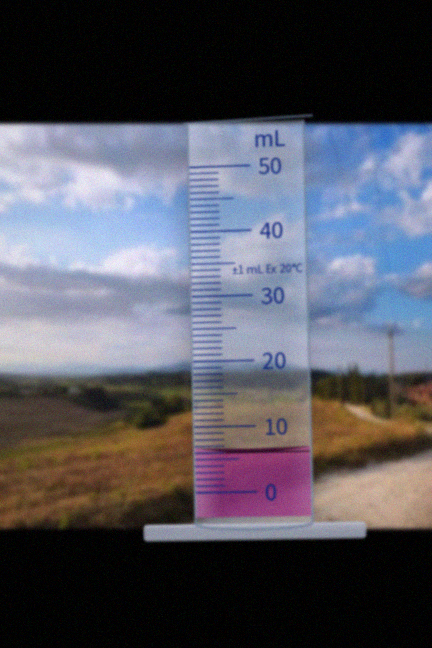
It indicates 6
